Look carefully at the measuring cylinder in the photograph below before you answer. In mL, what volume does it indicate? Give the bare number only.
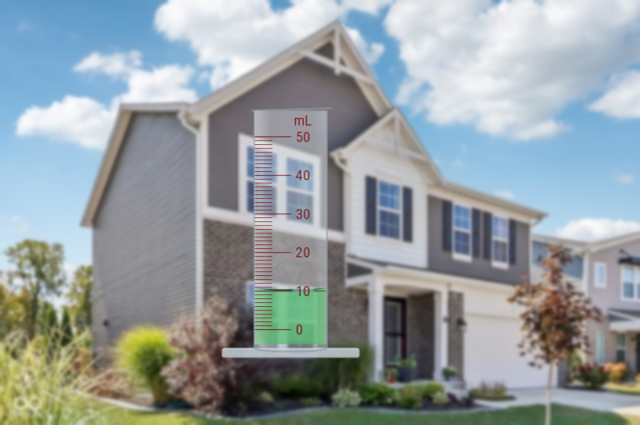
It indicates 10
